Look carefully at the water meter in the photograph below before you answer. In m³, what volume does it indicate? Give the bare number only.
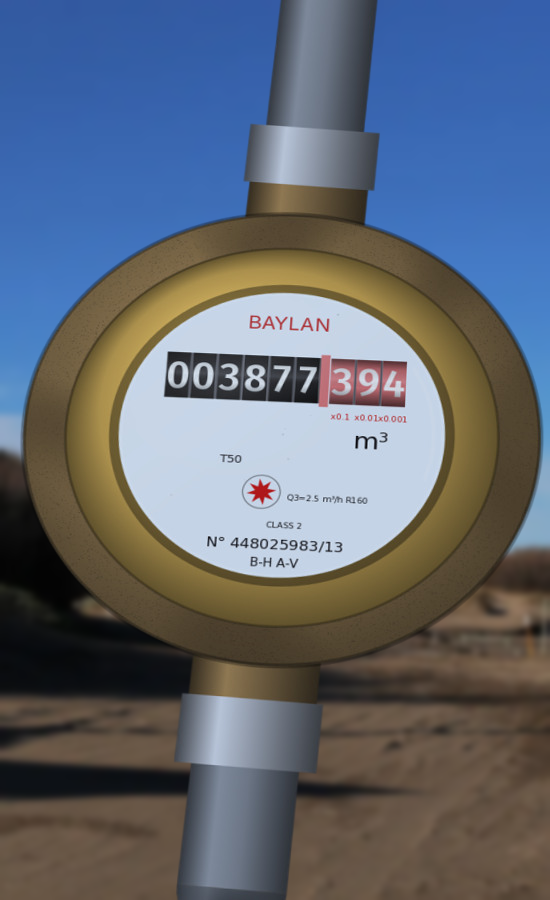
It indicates 3877.394
